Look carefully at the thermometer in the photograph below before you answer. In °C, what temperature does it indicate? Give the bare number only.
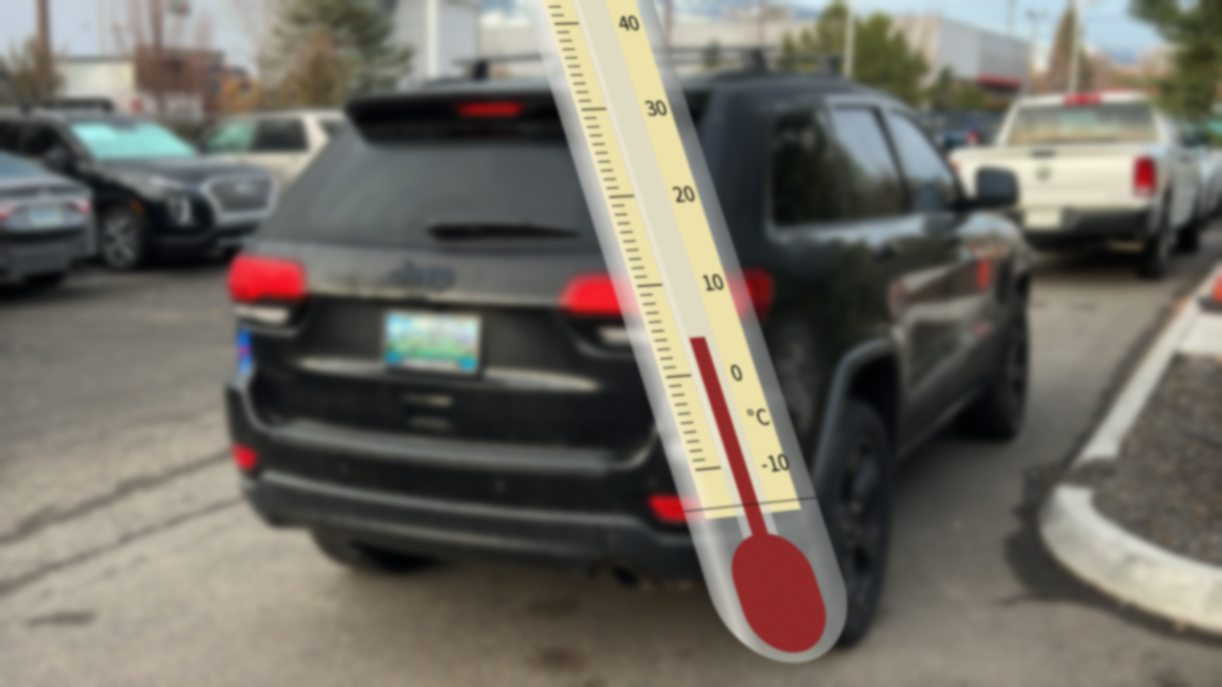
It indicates 4
